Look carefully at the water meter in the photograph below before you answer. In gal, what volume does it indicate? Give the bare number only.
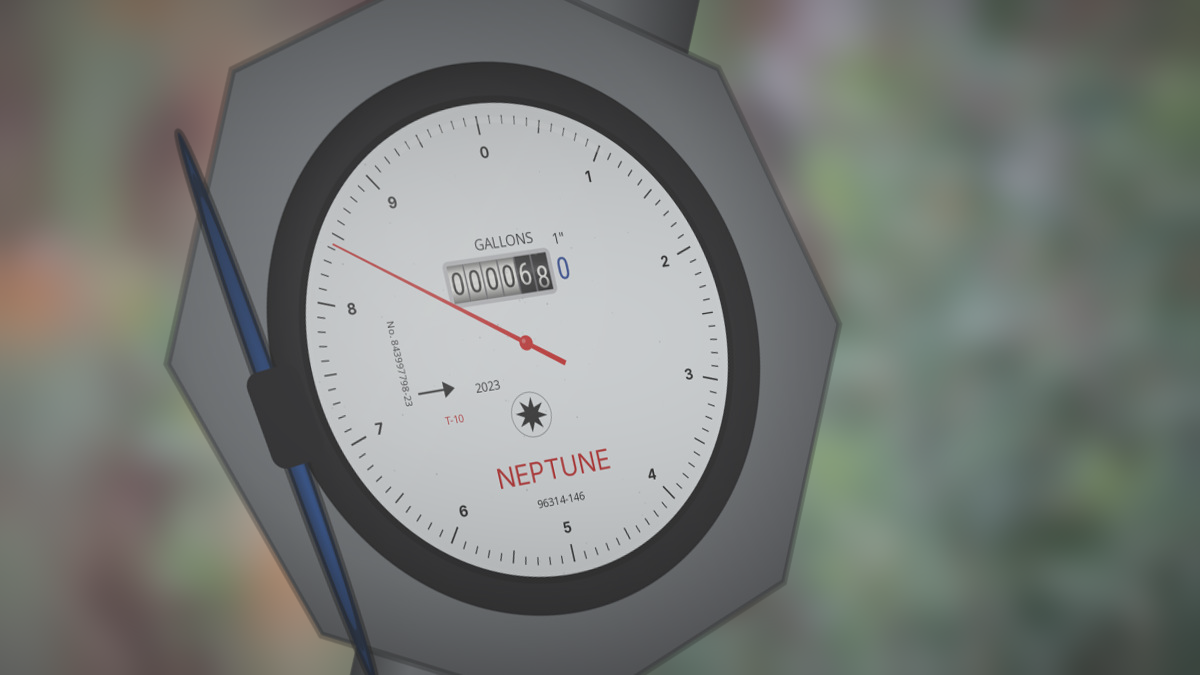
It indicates 678.4
